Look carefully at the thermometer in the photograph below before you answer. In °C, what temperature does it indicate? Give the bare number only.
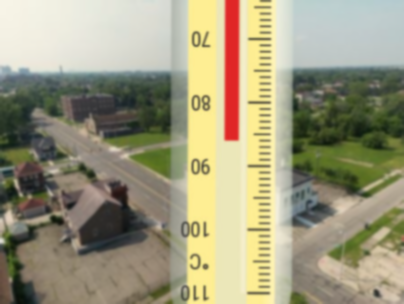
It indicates 86
